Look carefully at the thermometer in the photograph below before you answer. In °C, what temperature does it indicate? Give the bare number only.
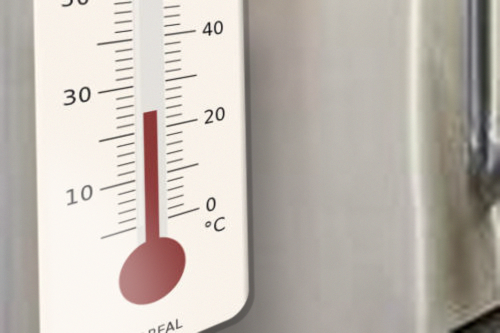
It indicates 24
